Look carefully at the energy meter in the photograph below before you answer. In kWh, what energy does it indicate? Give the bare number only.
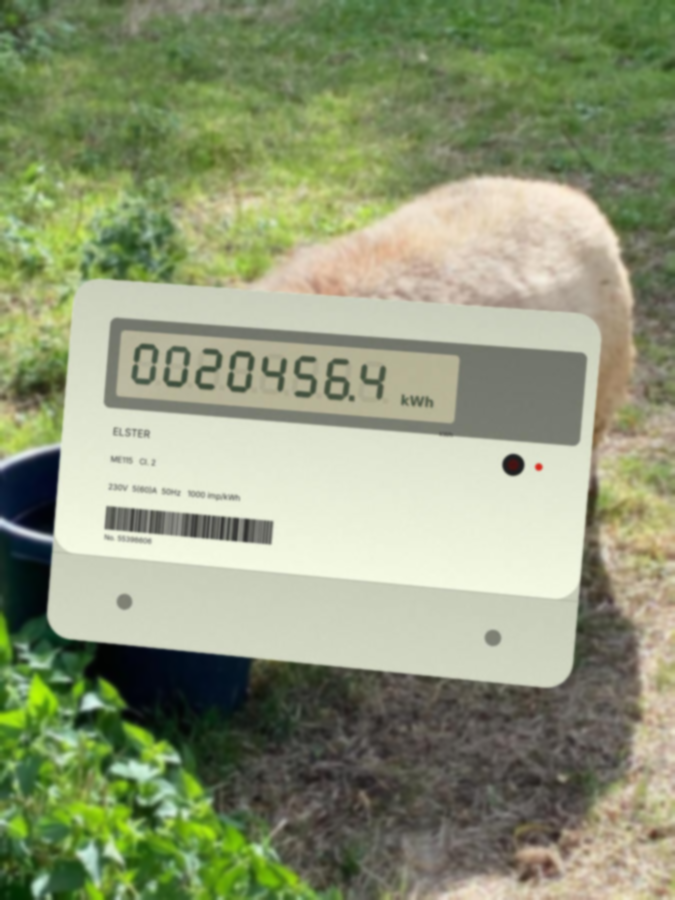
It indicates 20456.4
